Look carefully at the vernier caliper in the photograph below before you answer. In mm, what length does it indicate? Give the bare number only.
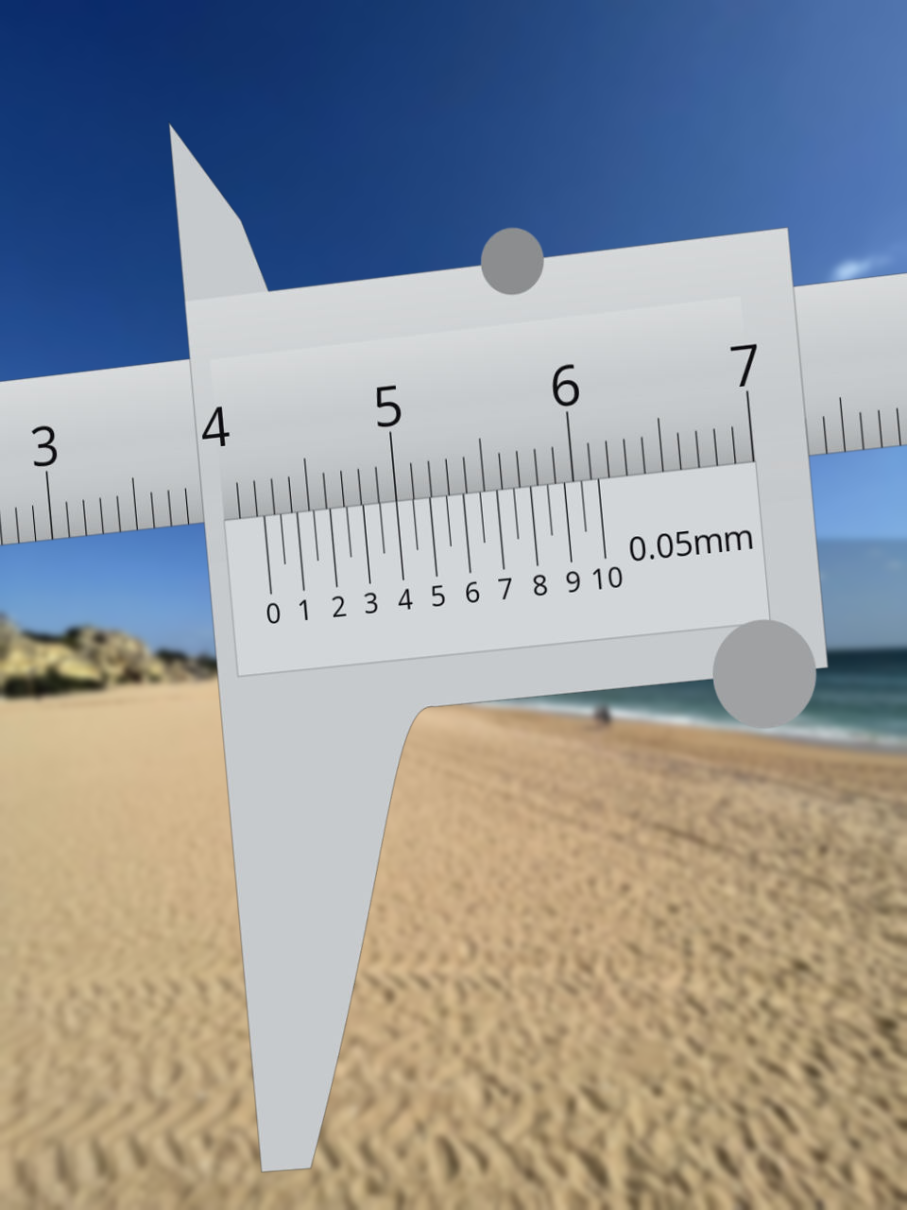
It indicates 42.4
